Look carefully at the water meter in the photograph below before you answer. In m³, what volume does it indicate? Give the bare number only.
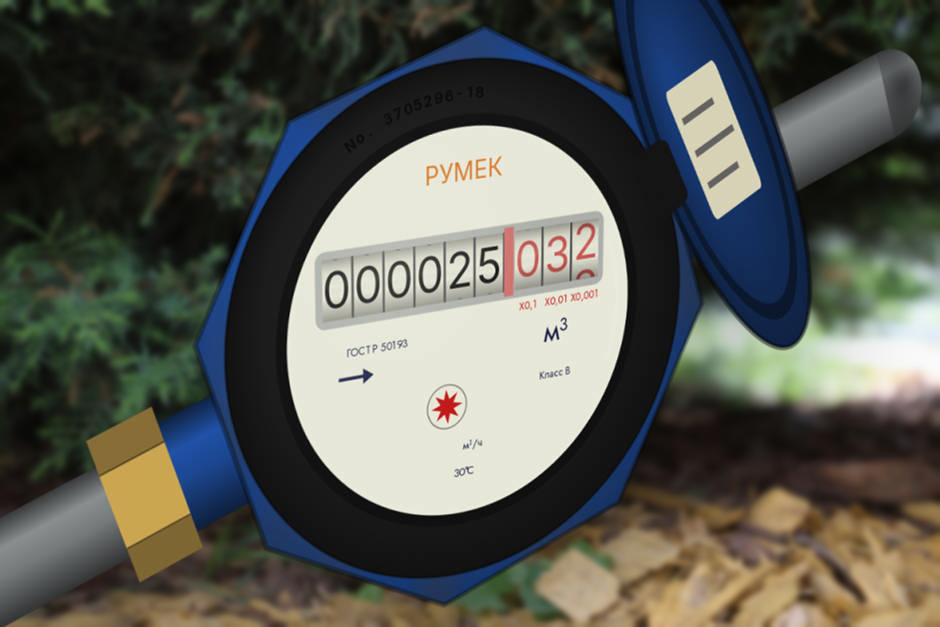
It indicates 25.032
